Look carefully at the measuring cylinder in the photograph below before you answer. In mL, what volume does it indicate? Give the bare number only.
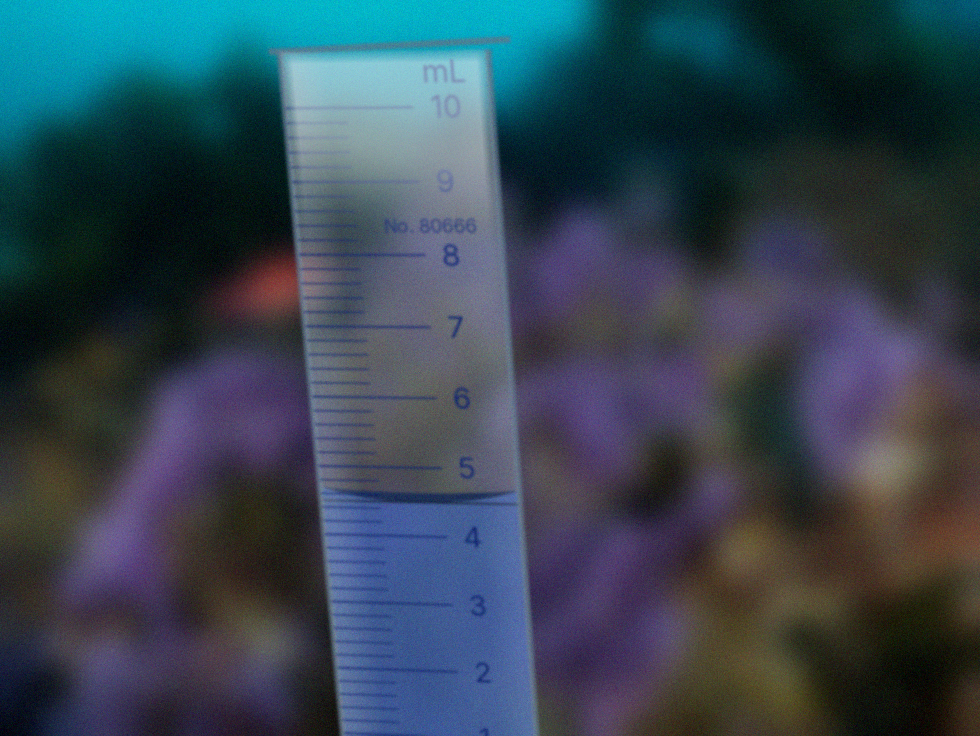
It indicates 4.5
